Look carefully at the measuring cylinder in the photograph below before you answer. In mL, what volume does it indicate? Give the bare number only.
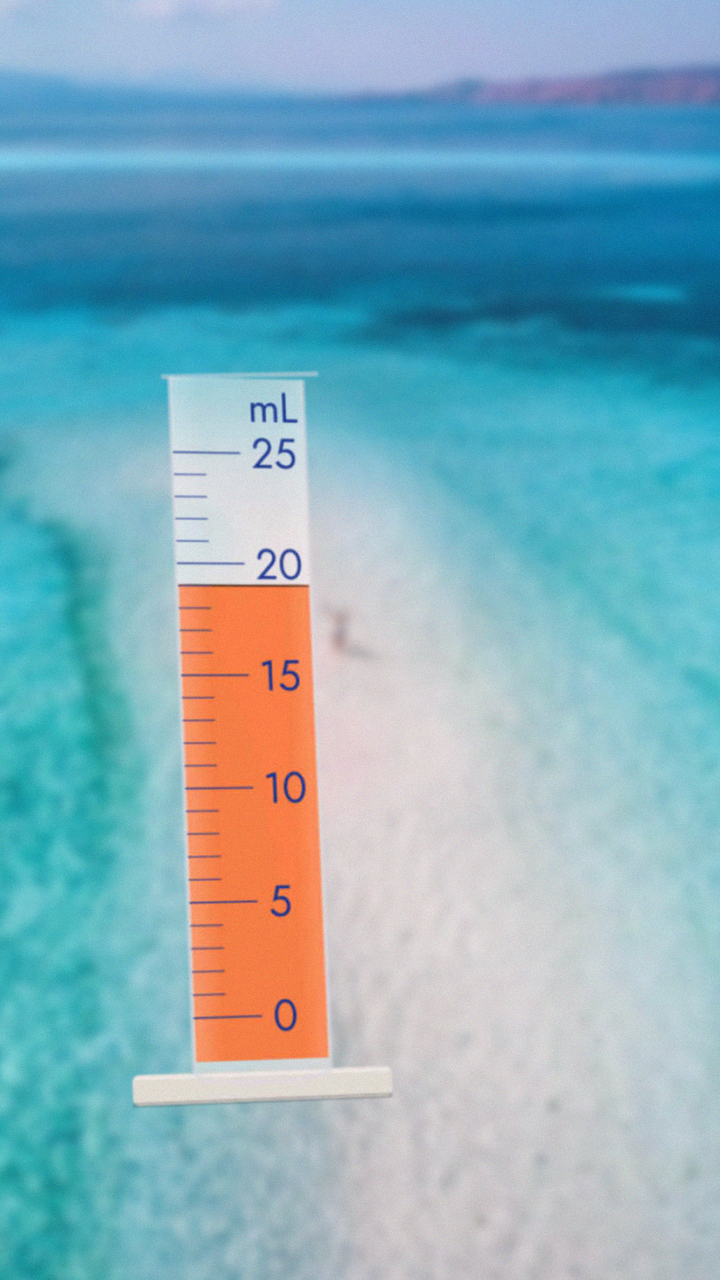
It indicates 19
